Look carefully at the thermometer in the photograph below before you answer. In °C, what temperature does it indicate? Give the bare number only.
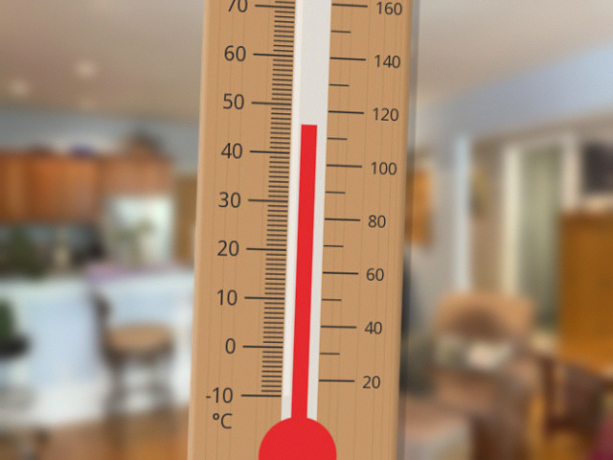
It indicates 46
